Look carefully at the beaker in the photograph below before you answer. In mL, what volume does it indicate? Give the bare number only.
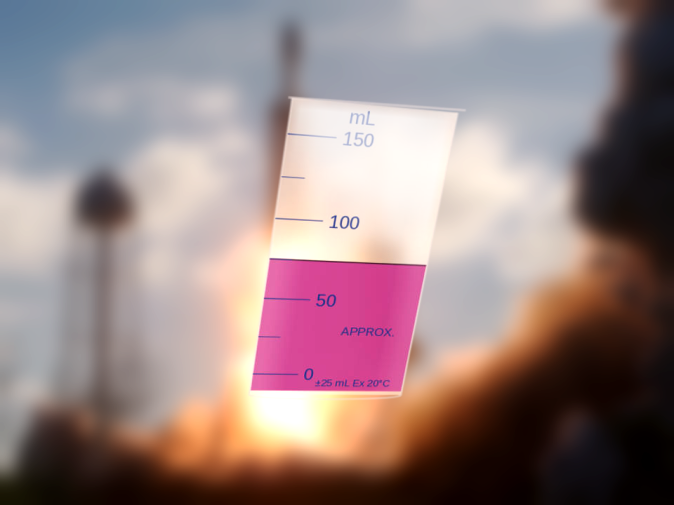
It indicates 75
